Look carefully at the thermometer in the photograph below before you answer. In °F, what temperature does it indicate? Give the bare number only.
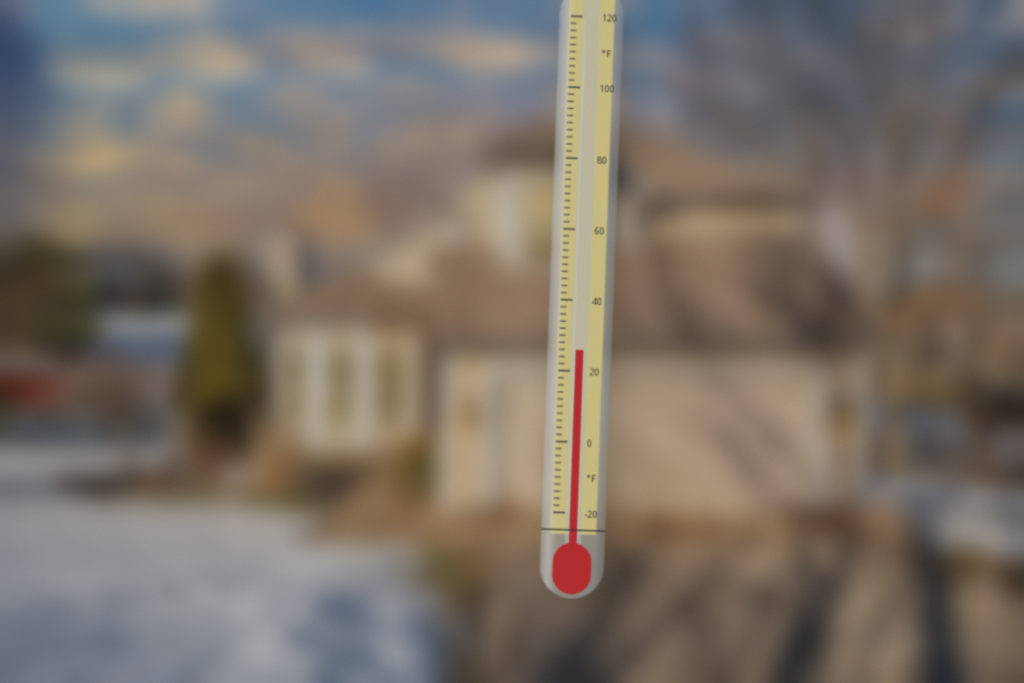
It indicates 26
